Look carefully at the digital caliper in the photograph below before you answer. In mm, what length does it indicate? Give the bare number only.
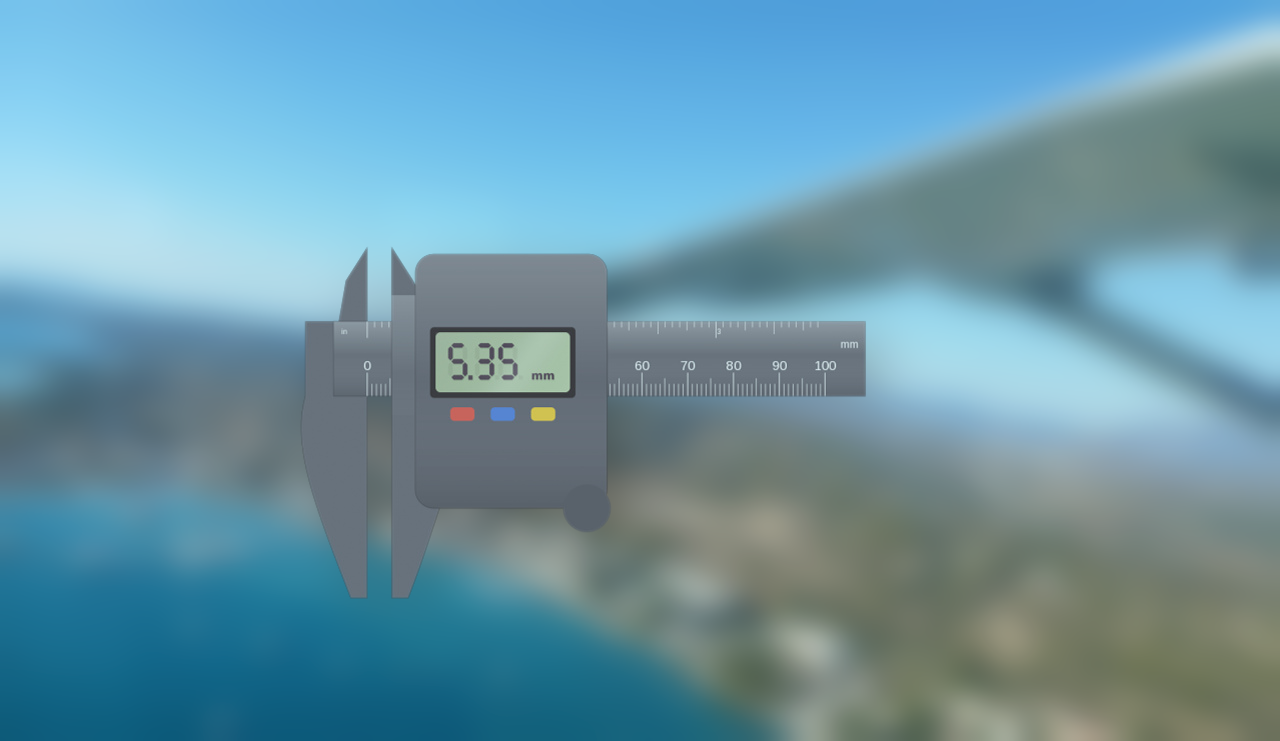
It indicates 5.35
